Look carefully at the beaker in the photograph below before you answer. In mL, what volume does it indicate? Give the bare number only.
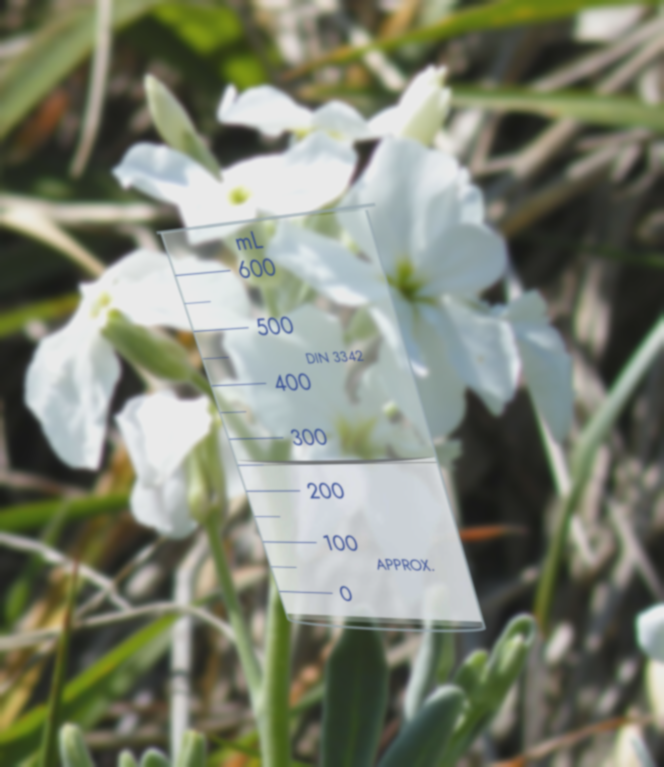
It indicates 250
